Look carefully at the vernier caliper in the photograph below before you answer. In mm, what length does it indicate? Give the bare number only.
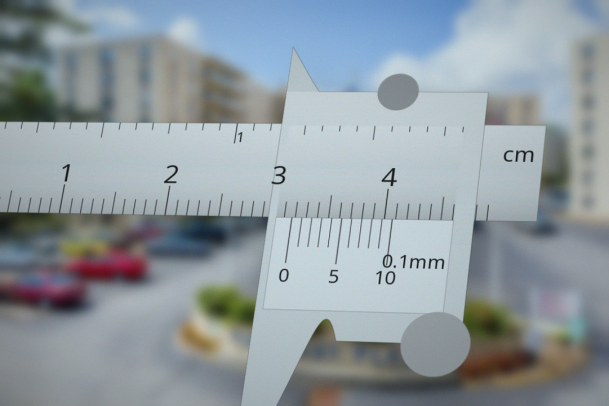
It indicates 31.7
